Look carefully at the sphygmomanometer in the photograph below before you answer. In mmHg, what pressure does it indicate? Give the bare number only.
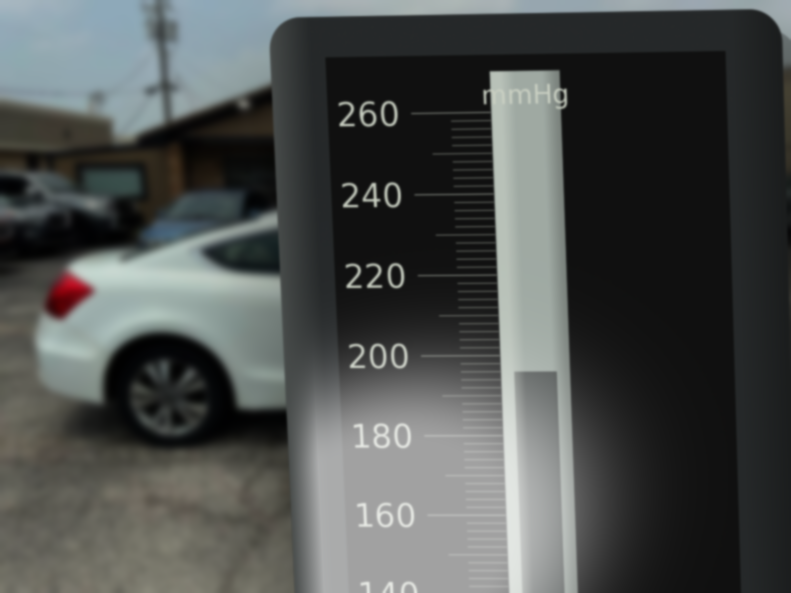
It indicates 196
